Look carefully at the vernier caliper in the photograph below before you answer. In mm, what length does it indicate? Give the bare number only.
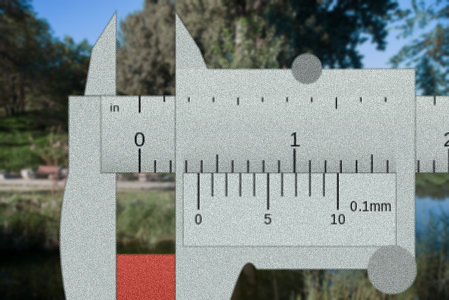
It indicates 3.8
